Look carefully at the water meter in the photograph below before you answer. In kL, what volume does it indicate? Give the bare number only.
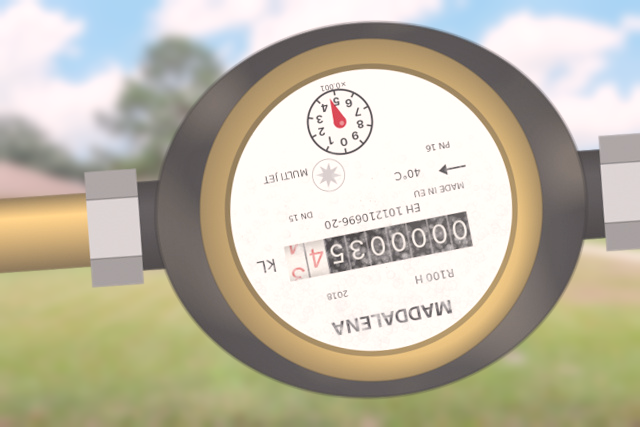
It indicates 35.434
